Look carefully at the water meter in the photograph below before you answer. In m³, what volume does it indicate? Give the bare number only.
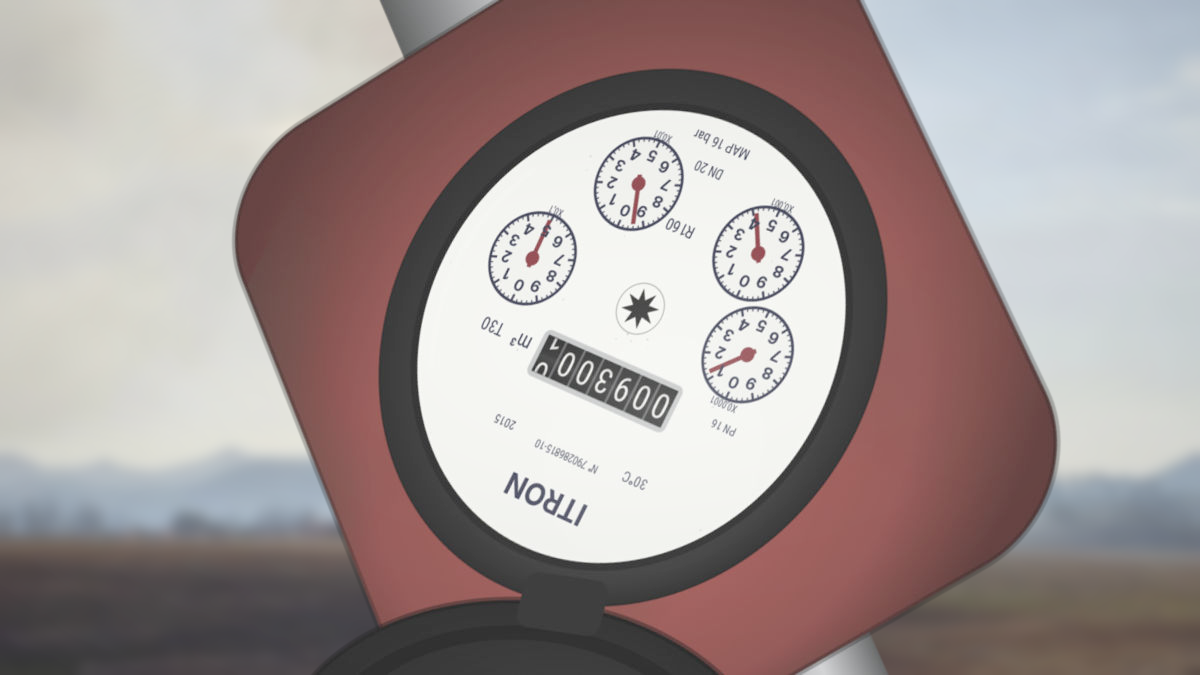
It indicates 93000.4941
